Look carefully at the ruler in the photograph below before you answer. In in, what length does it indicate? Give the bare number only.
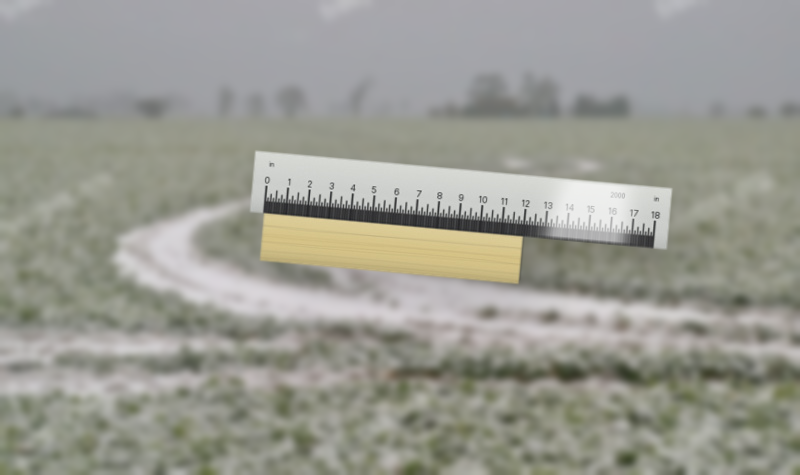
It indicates 12
